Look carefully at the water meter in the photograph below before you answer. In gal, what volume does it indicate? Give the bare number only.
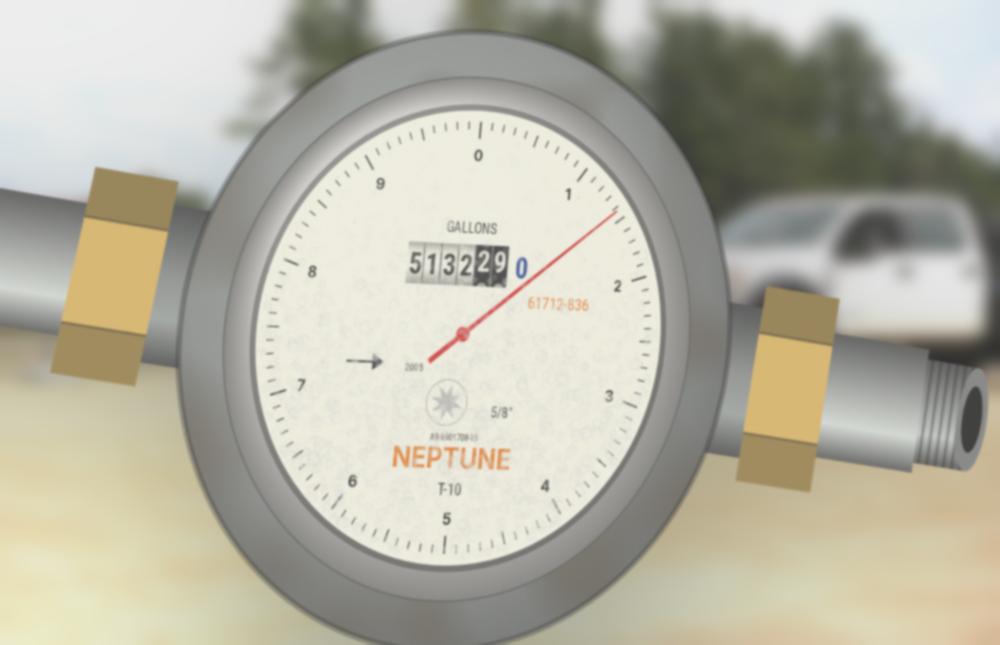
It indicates 5132291.4
